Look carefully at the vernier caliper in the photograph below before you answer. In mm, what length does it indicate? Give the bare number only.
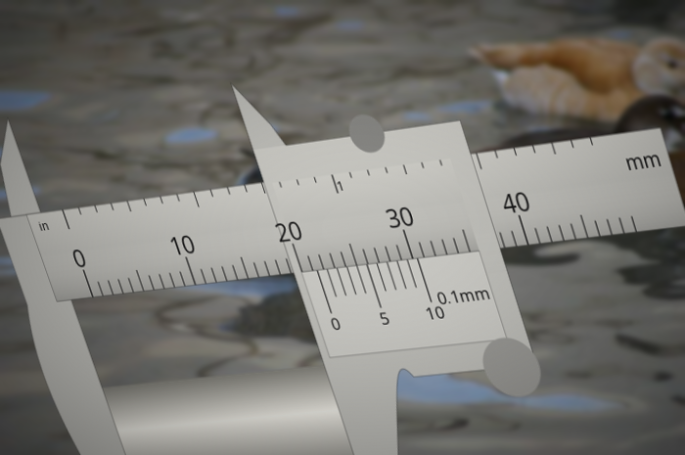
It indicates 21.4
